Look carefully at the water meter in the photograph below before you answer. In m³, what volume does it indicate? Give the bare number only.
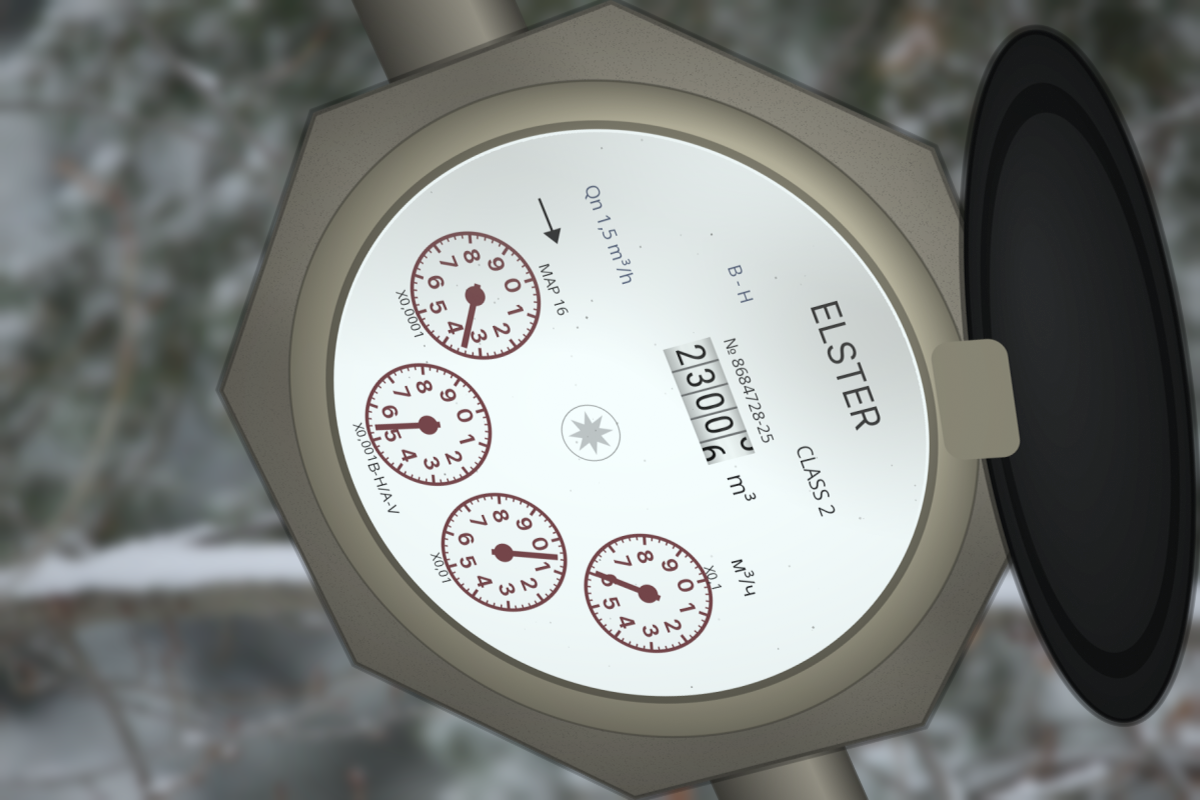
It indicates 23005.6053
